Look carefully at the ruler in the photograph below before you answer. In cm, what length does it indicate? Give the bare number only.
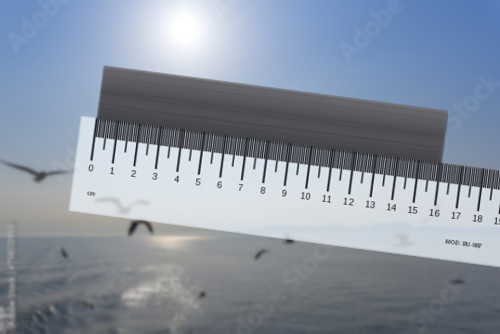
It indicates 16
